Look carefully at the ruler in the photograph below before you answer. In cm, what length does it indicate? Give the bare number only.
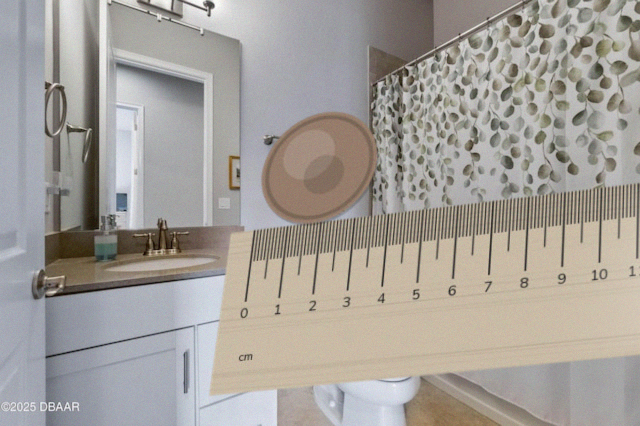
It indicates 3.5
